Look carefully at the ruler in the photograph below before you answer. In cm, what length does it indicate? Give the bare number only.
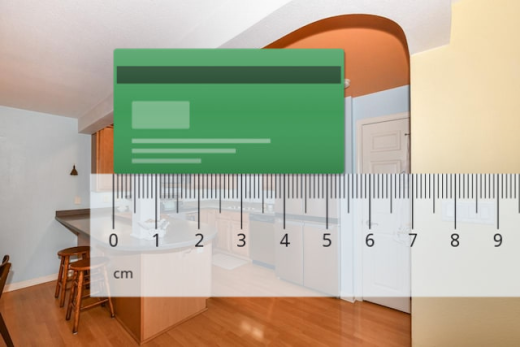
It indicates 5.4
